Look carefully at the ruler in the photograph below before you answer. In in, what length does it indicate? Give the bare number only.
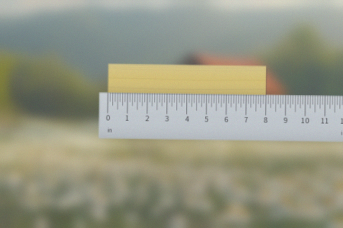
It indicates 8
